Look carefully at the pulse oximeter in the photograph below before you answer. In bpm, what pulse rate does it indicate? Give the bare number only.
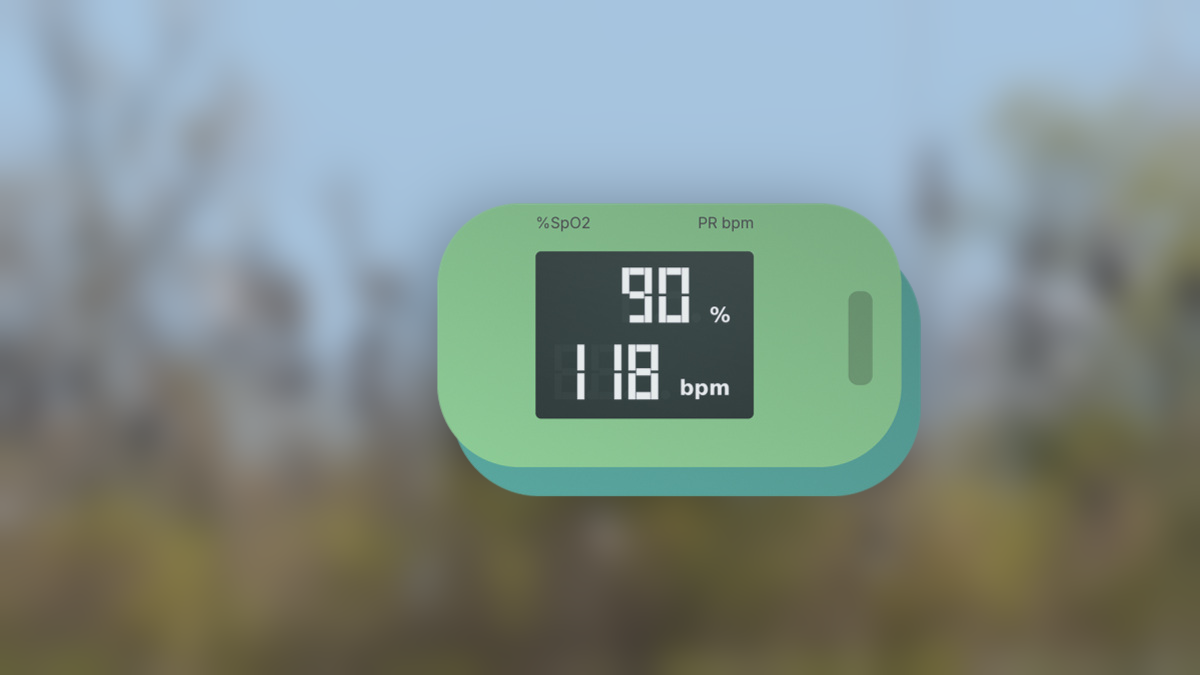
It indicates 118
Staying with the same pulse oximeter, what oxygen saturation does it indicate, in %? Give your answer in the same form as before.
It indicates 90
